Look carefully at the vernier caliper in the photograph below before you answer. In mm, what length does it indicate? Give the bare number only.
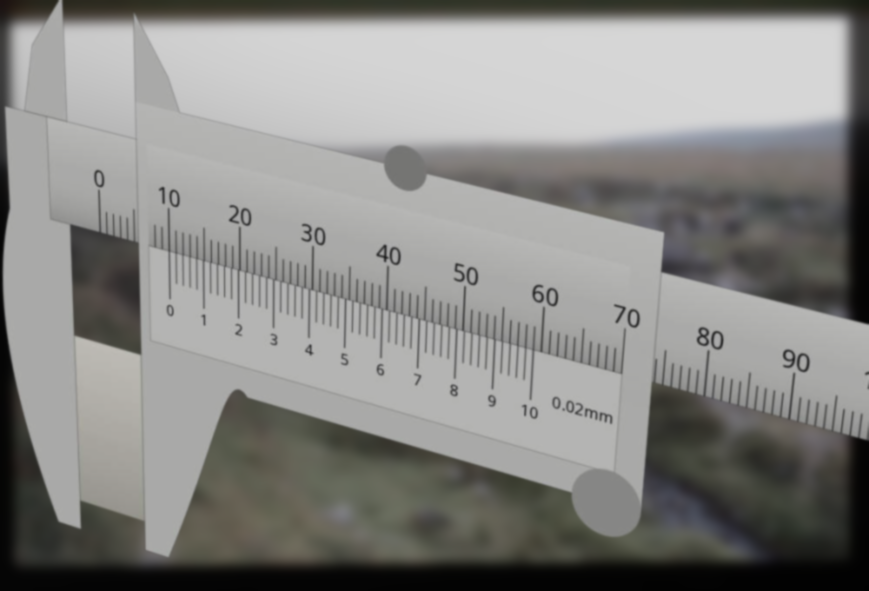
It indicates 10.0
